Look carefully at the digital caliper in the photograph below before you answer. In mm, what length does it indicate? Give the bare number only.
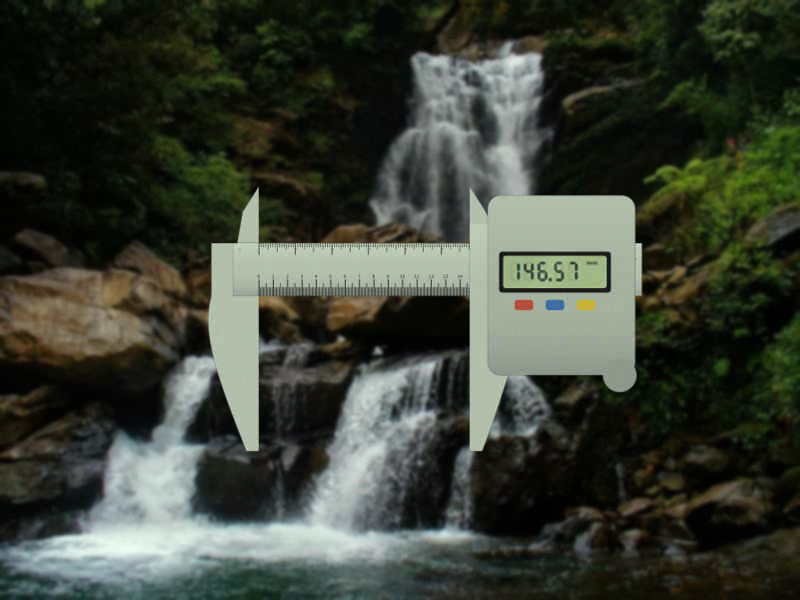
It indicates 146.57
